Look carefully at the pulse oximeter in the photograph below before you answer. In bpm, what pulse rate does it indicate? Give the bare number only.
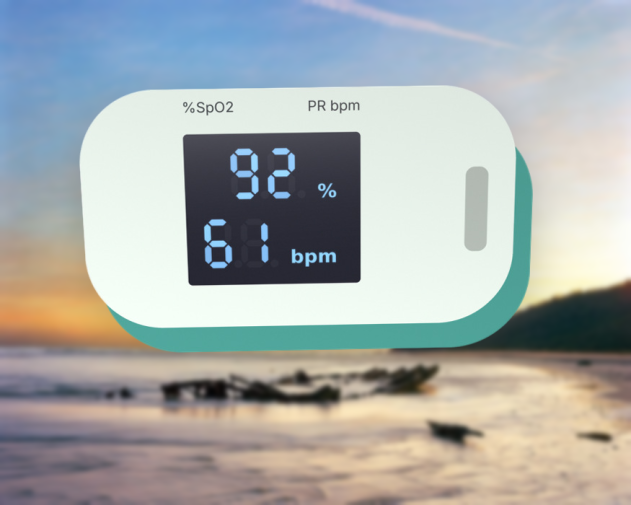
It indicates 61
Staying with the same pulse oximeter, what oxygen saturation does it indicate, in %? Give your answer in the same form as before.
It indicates 92
